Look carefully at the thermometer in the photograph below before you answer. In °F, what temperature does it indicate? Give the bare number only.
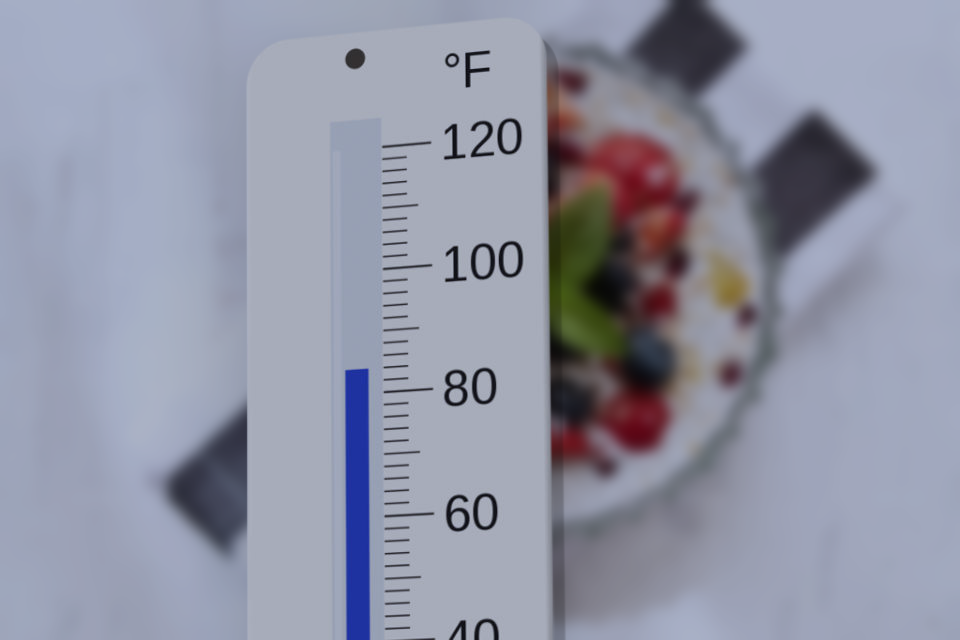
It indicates 84
